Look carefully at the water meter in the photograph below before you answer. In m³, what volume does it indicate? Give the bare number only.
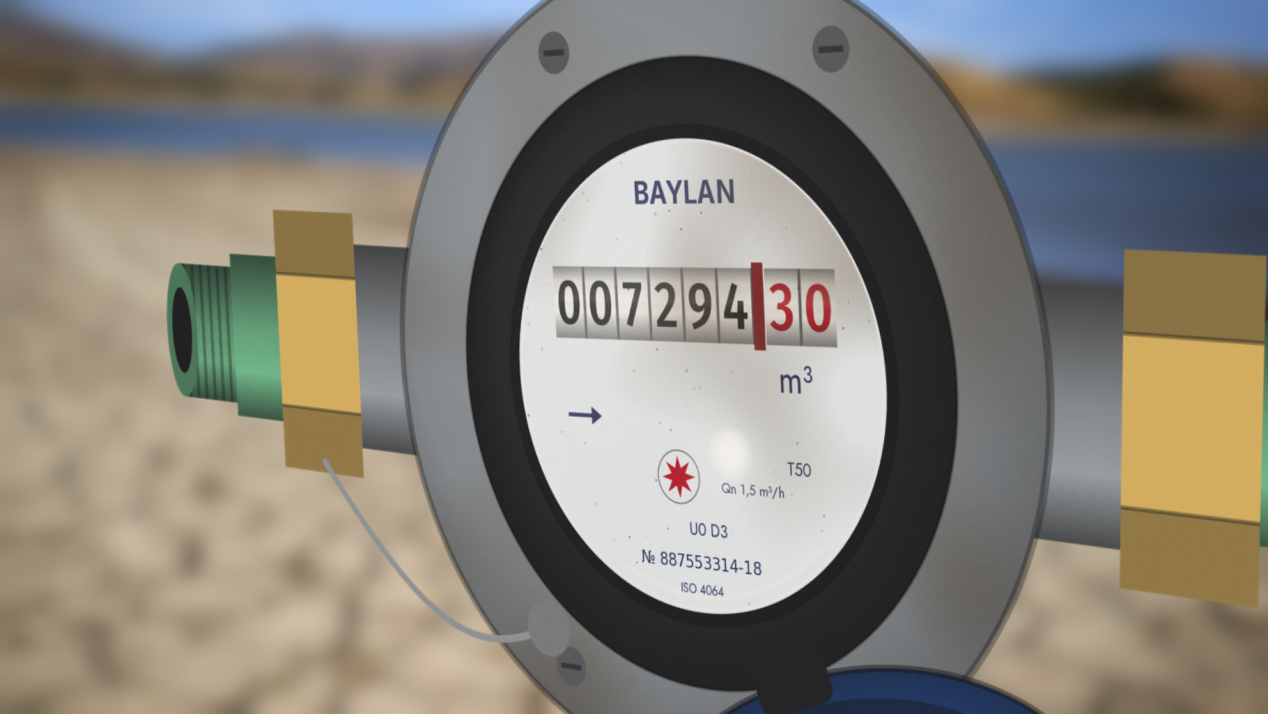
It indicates 7294.30
